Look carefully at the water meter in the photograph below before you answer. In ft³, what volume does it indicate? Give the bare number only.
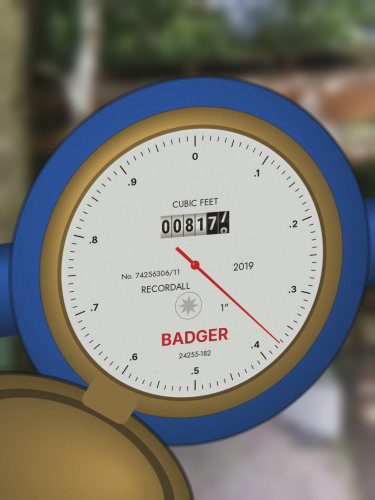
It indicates 8177.37
